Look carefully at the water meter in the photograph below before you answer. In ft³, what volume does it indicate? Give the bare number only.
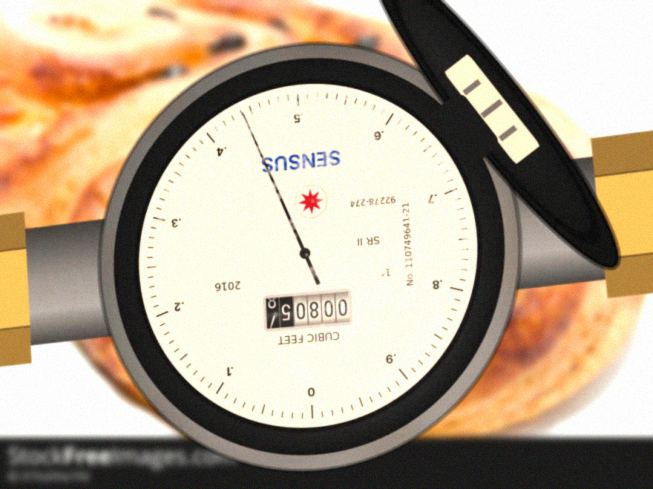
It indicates 8057.44
